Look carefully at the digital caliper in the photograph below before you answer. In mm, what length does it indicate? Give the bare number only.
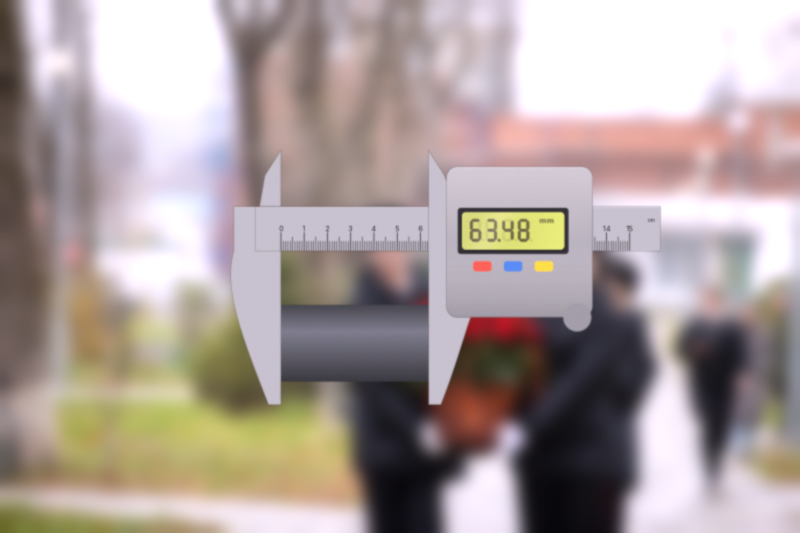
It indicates 63.48
